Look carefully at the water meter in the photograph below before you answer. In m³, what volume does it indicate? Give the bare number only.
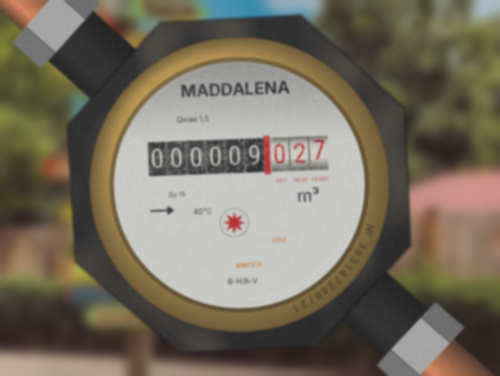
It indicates 9.027
